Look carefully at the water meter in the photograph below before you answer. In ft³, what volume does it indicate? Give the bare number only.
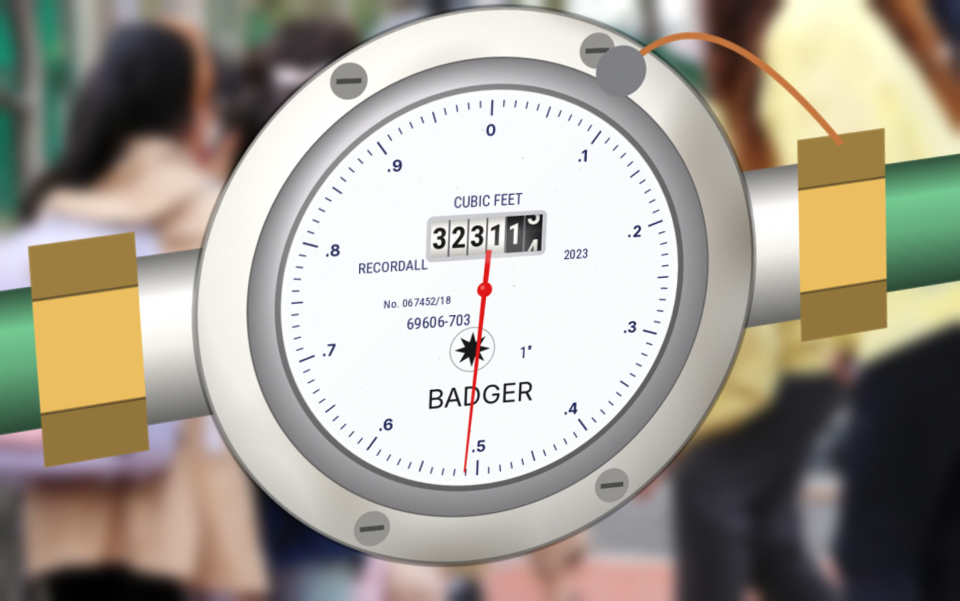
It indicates 323113.51
